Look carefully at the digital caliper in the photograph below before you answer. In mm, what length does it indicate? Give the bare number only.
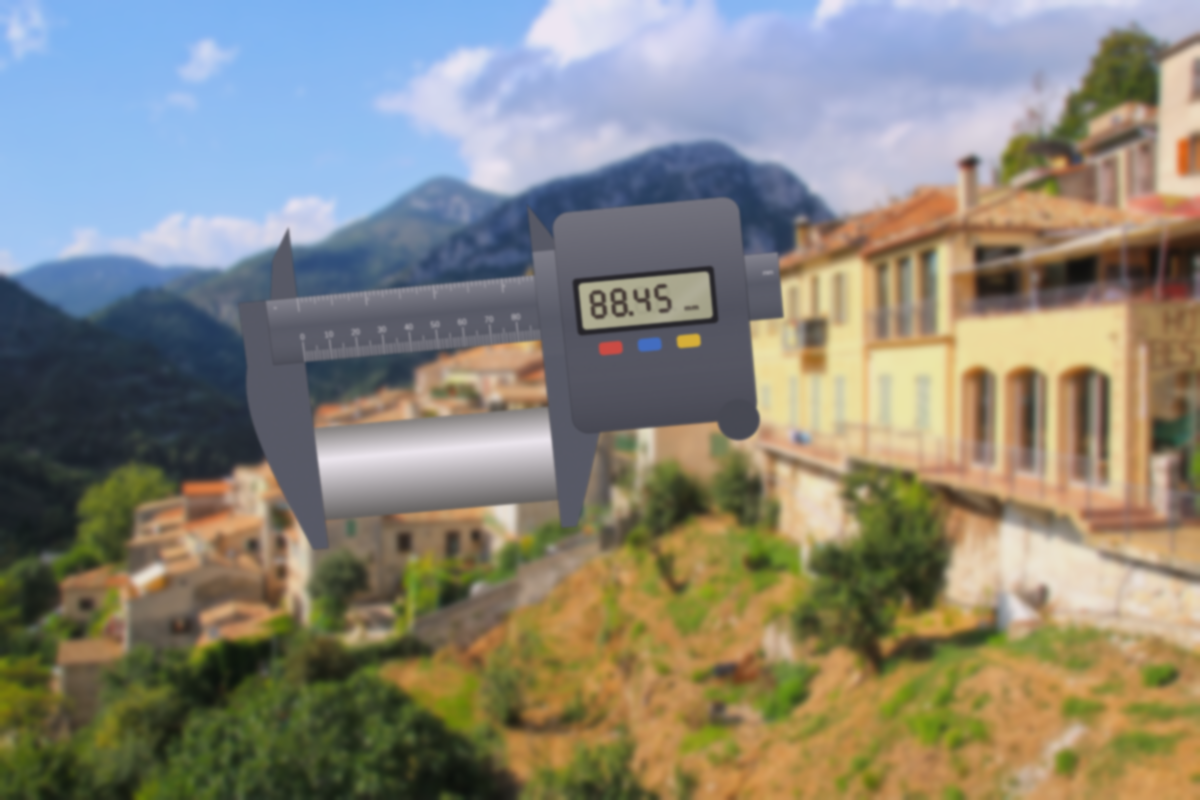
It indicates 88.45
